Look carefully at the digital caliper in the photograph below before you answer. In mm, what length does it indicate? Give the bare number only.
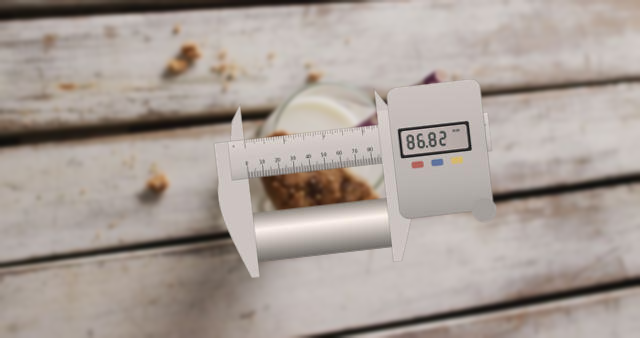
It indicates 86.82
